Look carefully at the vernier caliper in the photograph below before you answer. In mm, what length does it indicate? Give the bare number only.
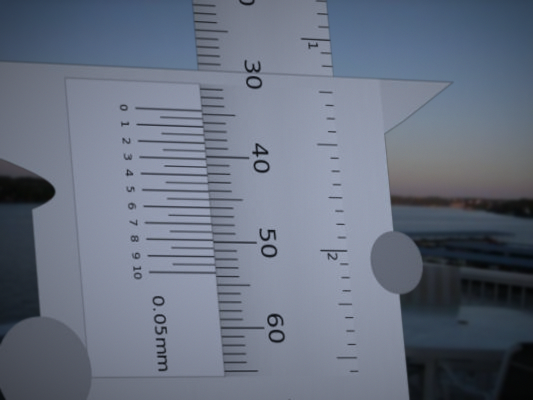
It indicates 34.6
